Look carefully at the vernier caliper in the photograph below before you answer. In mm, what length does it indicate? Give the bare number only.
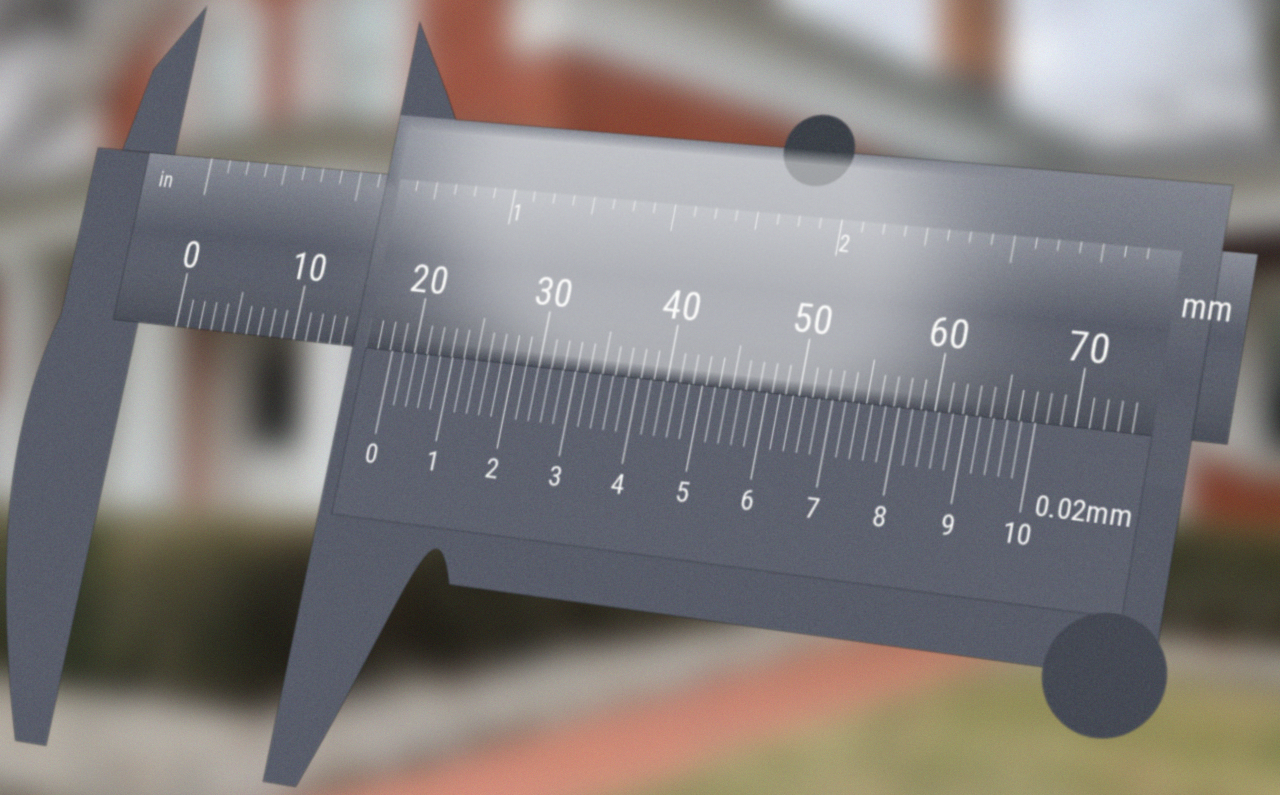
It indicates 18.2
